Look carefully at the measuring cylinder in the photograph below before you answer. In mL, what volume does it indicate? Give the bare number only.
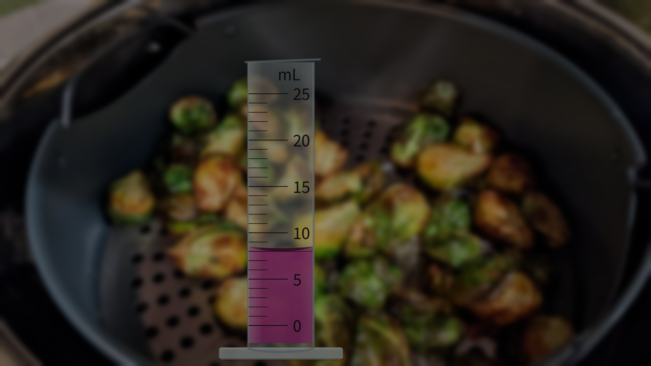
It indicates 8
